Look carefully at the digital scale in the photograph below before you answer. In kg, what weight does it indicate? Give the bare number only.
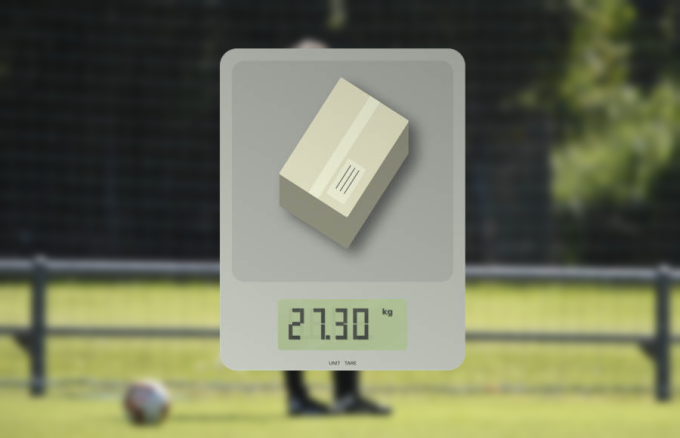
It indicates 27.30
